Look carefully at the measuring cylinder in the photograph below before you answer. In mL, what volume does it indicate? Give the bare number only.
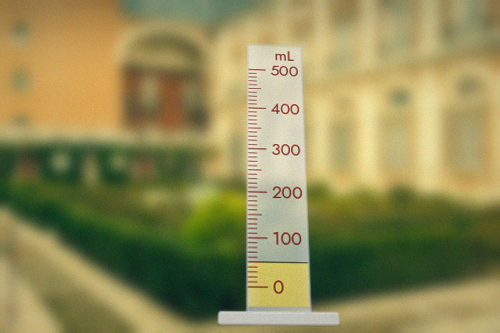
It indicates 50
